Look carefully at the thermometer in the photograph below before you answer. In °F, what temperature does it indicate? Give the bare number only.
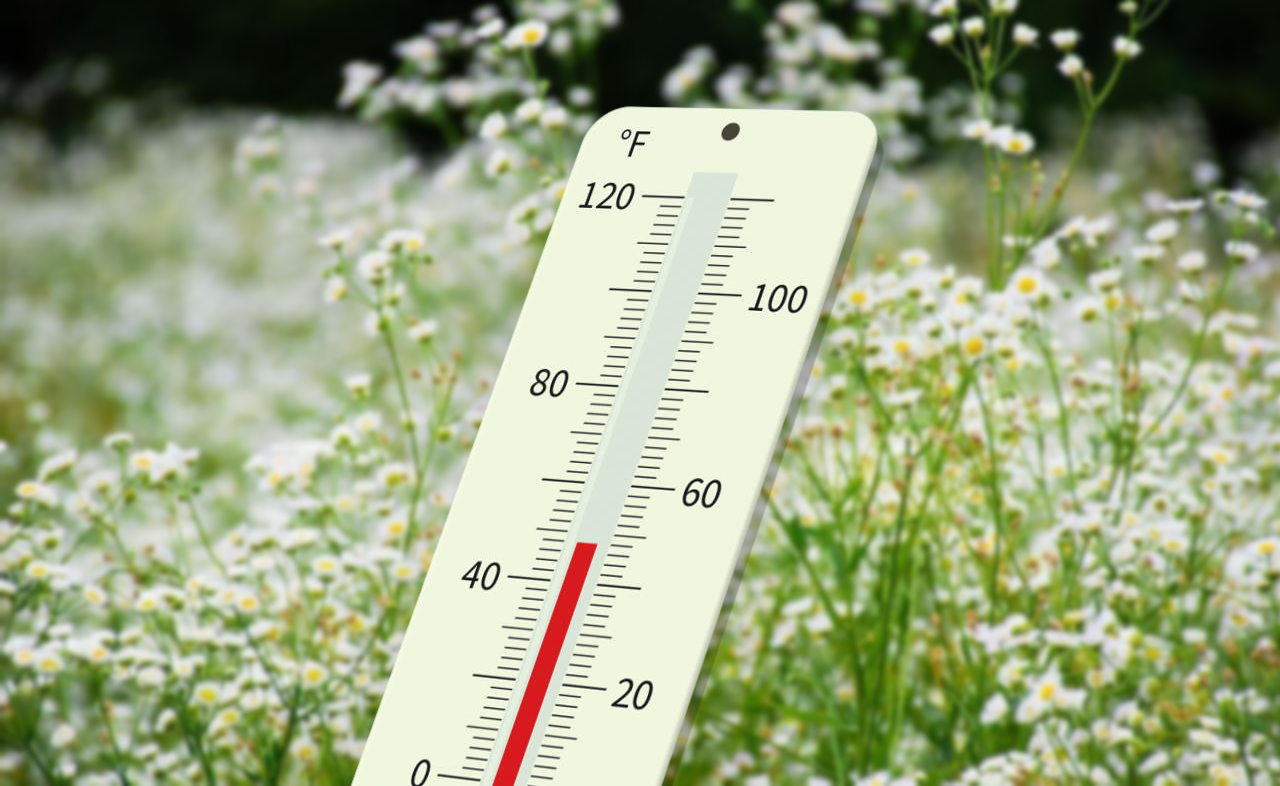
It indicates 48
